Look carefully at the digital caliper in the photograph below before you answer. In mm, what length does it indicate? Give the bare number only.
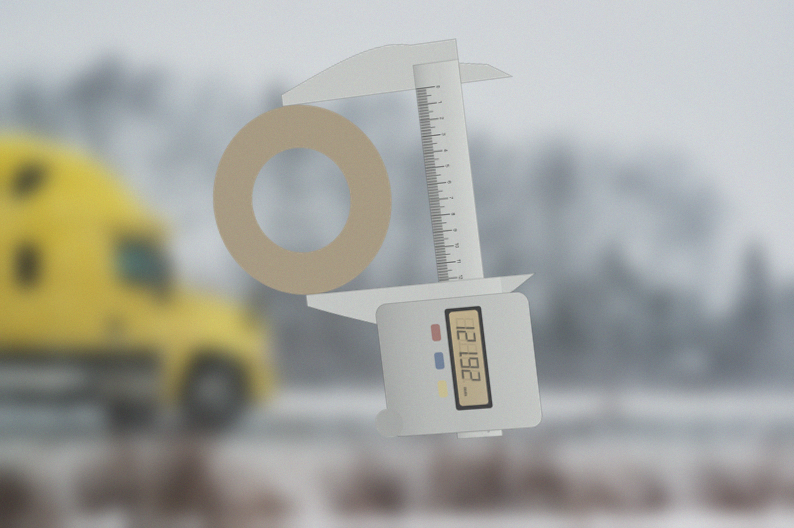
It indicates 121.92
